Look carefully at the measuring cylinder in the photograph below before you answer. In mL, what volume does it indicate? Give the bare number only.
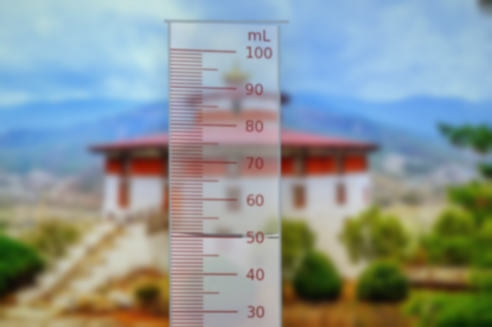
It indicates 50
